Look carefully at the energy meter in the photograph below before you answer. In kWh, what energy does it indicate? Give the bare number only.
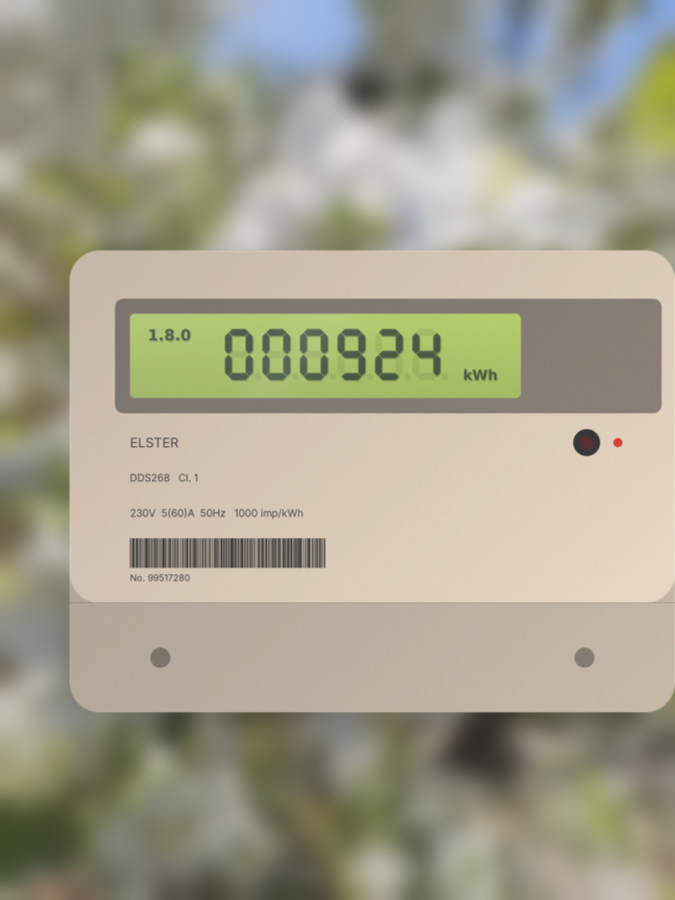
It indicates 924
